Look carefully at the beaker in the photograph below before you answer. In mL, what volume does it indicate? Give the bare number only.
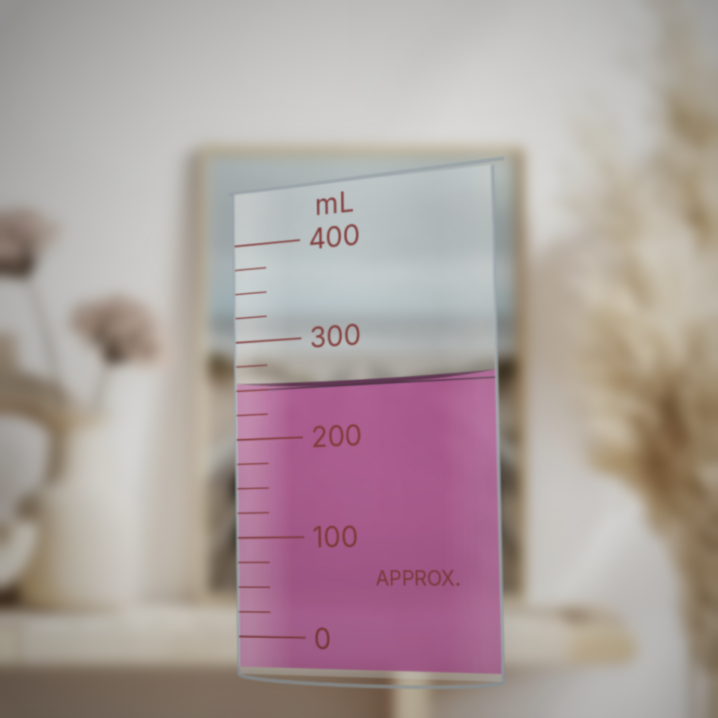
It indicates 250
